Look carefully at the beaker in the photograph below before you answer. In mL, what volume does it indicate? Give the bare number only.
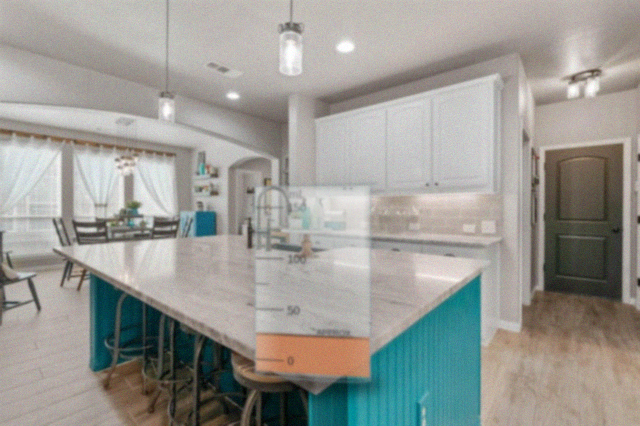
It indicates 25
